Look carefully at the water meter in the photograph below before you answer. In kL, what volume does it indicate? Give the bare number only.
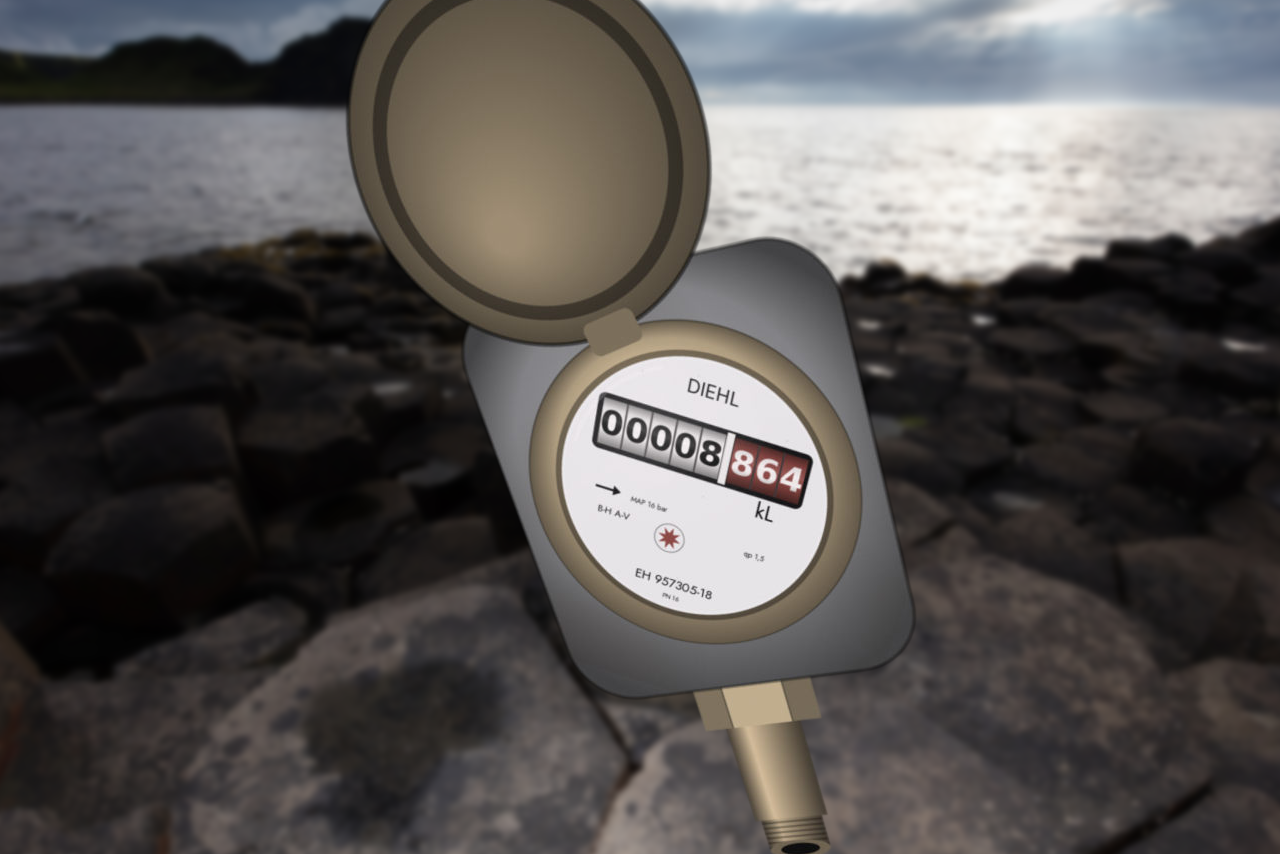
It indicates 8.864
